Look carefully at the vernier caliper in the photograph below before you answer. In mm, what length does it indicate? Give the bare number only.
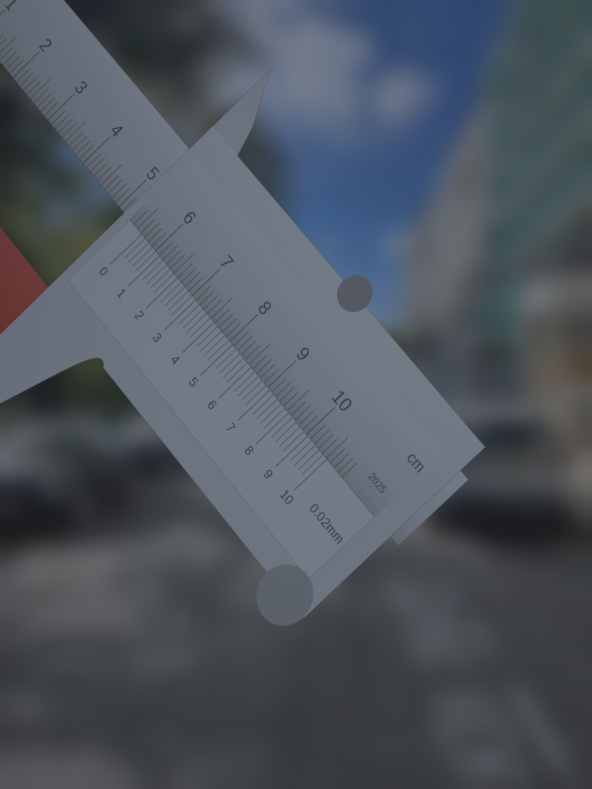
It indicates 56.2
